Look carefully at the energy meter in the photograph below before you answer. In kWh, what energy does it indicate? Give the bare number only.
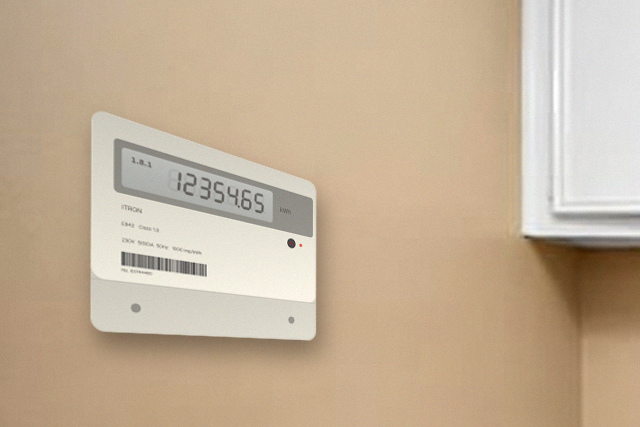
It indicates 12354.65
